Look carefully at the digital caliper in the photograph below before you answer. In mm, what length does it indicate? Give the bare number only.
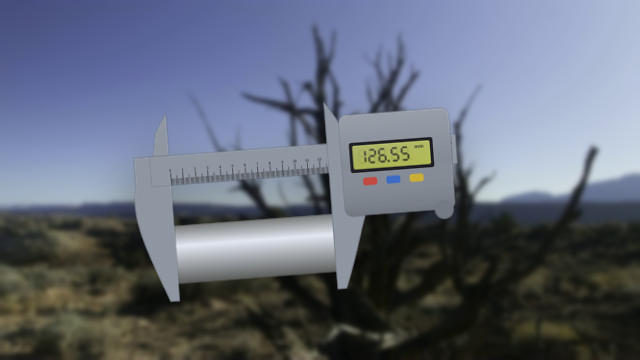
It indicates 126.55
